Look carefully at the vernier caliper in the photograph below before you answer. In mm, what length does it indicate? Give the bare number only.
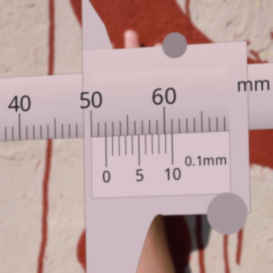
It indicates 52.0
